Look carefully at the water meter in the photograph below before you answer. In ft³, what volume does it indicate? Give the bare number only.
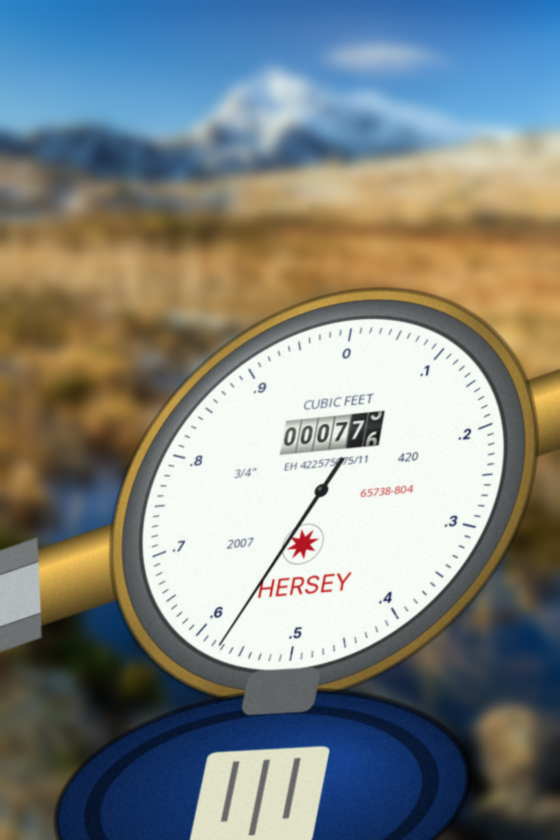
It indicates 775.57
